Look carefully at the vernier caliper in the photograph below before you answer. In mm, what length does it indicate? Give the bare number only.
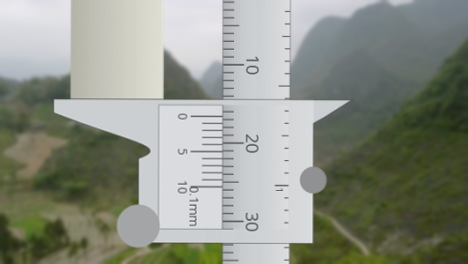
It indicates 16.6
